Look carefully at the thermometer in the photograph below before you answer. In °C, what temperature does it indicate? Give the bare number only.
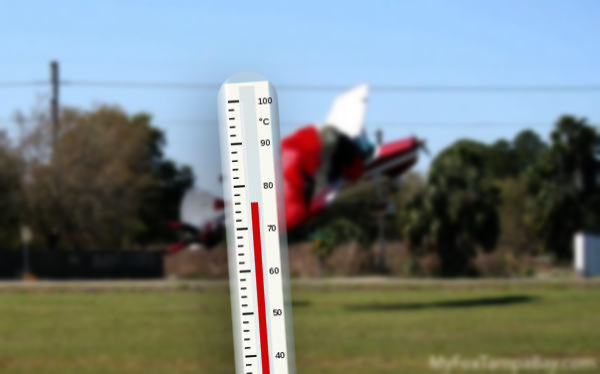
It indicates 76
